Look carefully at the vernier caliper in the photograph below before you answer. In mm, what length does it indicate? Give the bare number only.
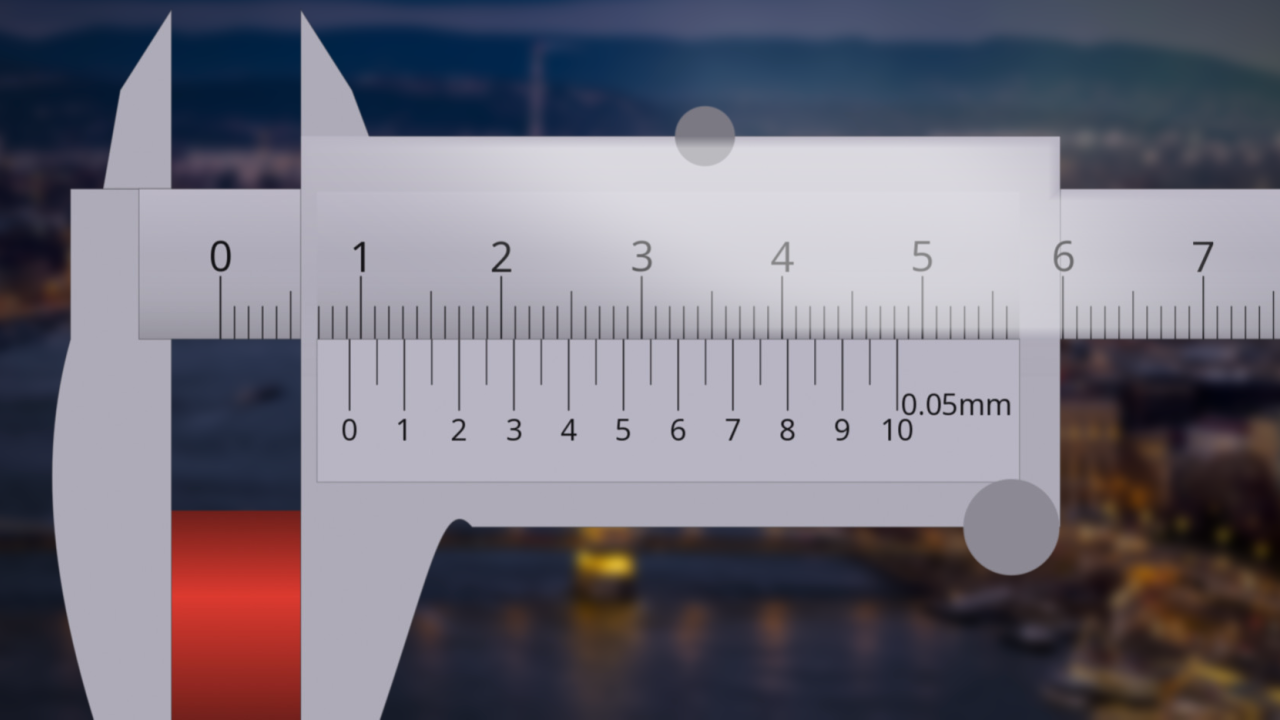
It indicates 9.2
